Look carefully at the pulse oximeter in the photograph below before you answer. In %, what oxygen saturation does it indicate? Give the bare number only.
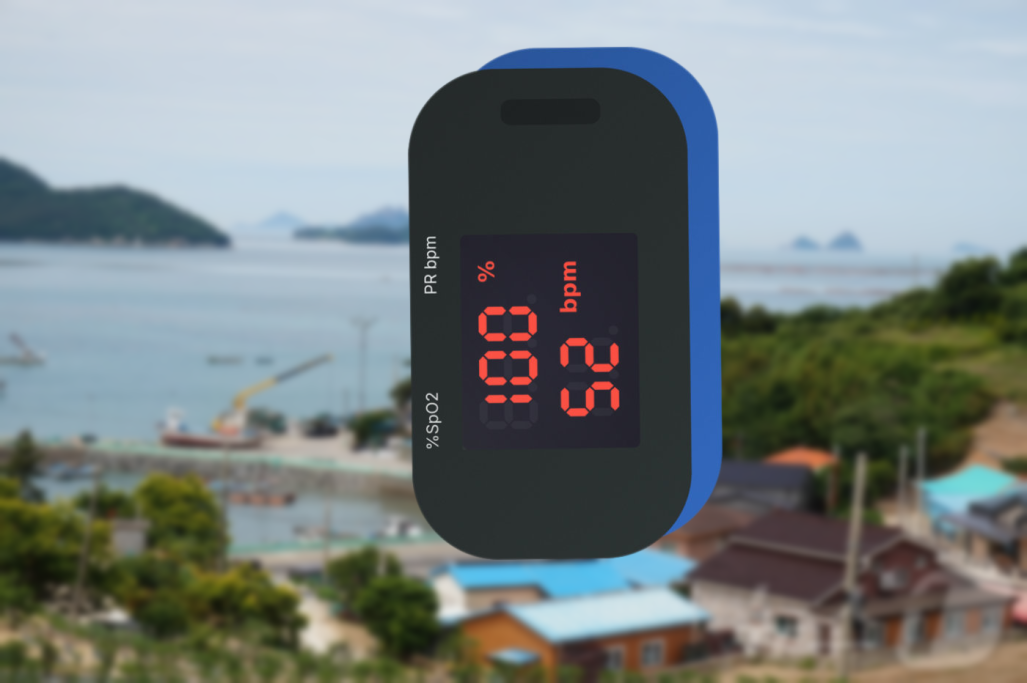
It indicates 100
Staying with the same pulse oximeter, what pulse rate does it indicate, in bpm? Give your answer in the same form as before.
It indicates 52
